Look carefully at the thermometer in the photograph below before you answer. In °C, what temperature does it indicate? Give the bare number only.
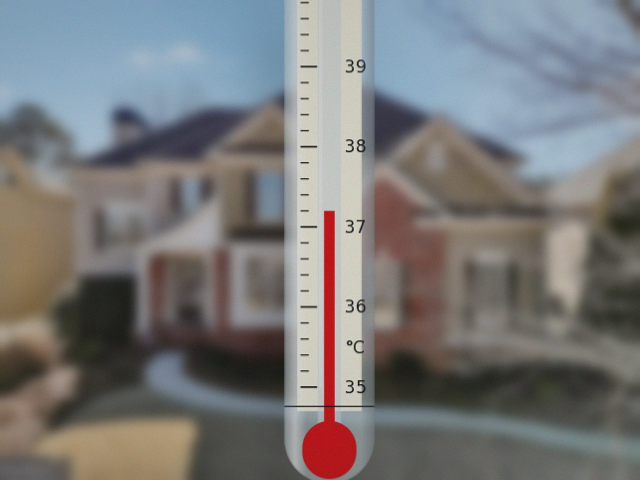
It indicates 37.2
